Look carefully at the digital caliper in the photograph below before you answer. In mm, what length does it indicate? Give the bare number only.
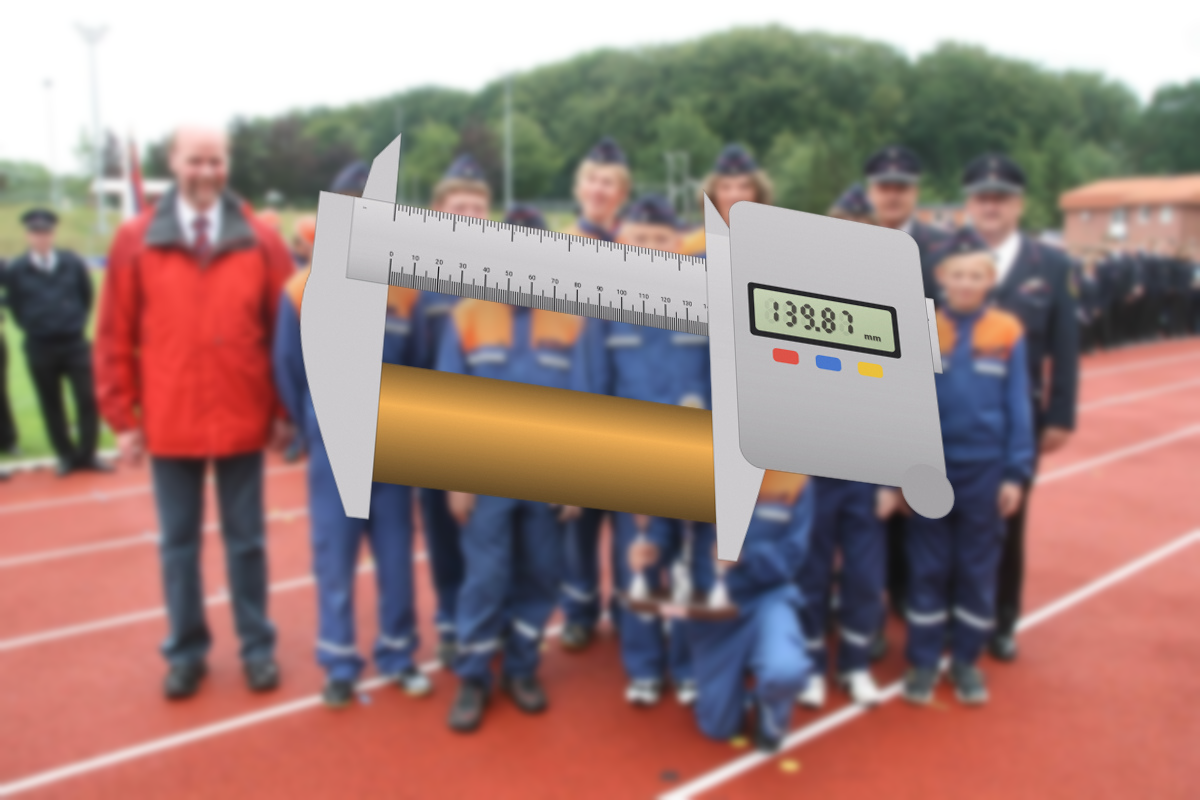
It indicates 139.87
